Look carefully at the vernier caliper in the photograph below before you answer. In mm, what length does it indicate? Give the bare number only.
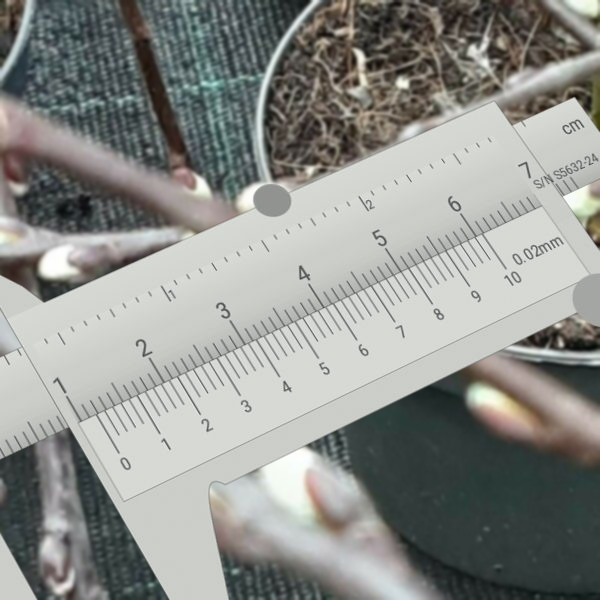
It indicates 11.8
